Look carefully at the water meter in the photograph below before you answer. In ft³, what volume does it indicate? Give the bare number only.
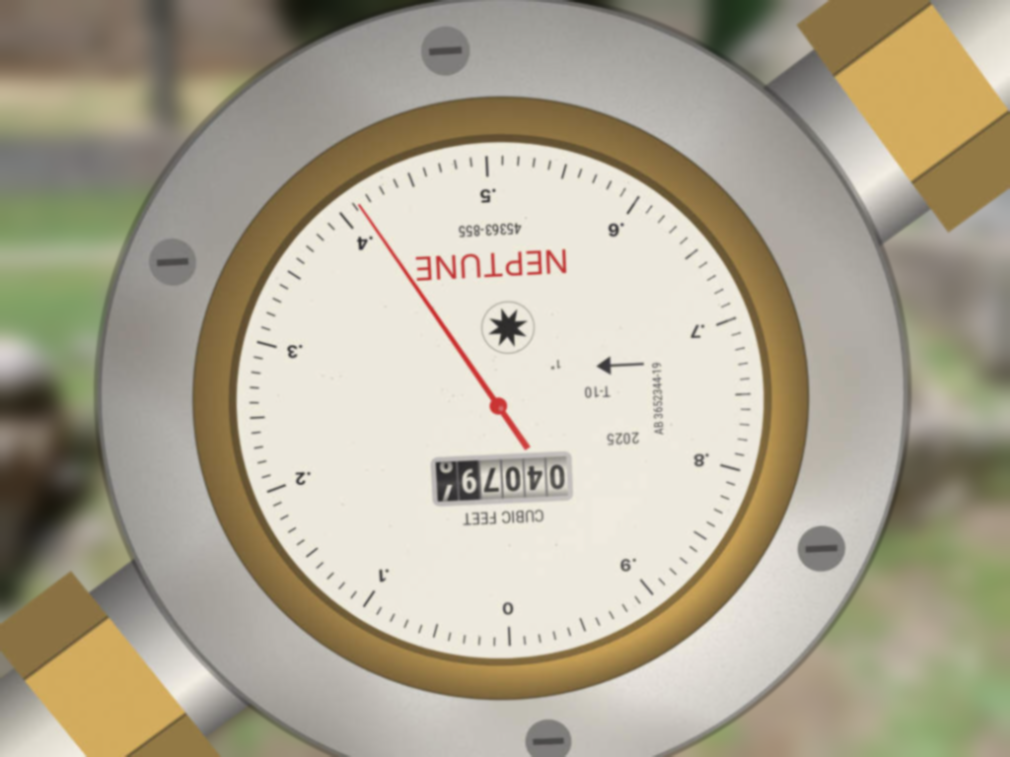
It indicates 40797.41
